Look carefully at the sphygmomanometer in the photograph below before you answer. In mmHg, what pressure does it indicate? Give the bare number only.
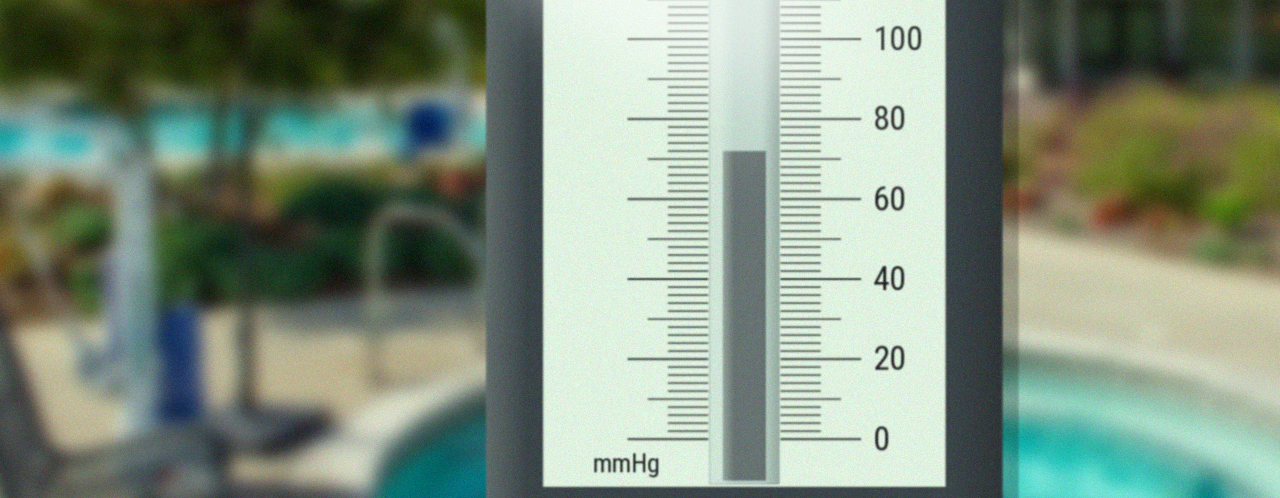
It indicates 72
